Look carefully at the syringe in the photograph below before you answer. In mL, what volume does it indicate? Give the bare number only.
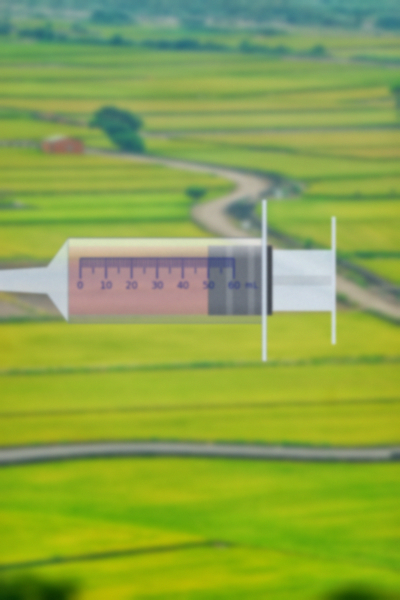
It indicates 50
